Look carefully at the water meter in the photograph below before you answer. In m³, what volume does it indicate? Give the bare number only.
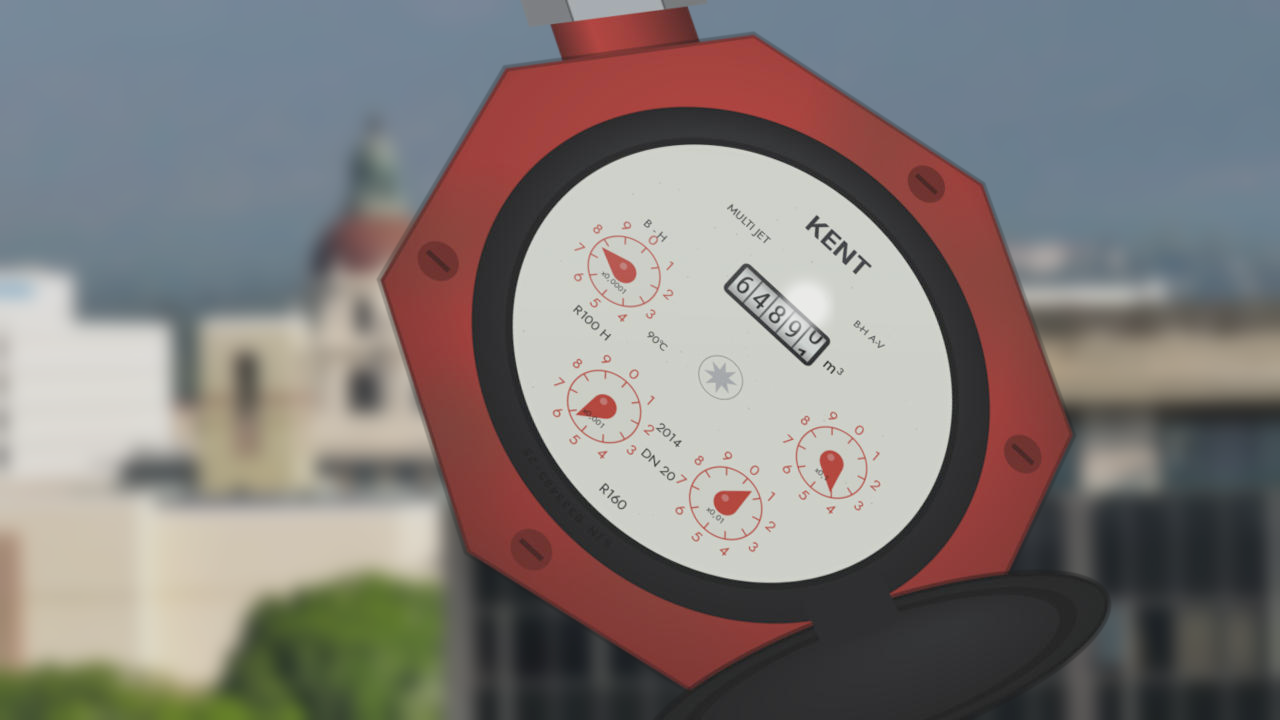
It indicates 64890.4057
